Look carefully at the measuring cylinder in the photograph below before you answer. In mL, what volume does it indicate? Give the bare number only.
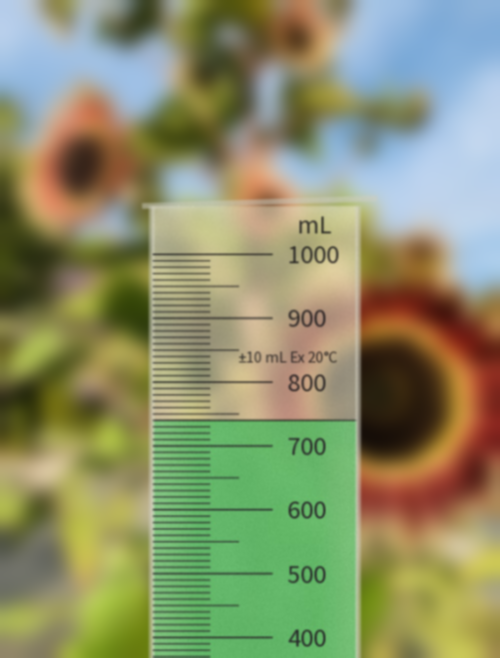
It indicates 740
